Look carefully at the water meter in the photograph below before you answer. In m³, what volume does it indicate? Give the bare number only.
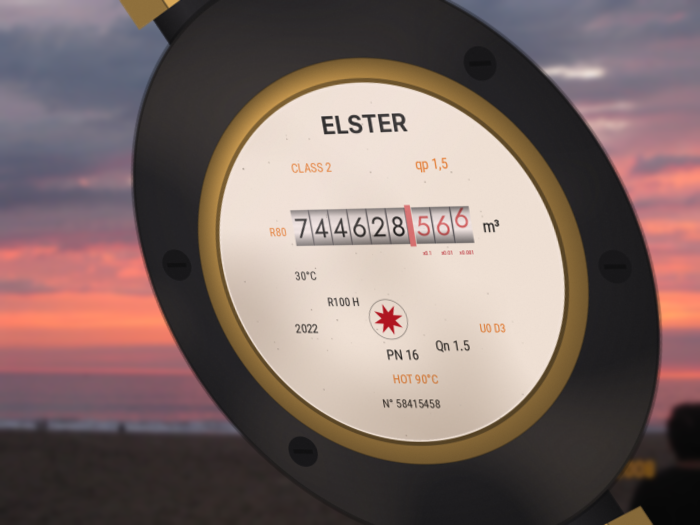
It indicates 744628.566
